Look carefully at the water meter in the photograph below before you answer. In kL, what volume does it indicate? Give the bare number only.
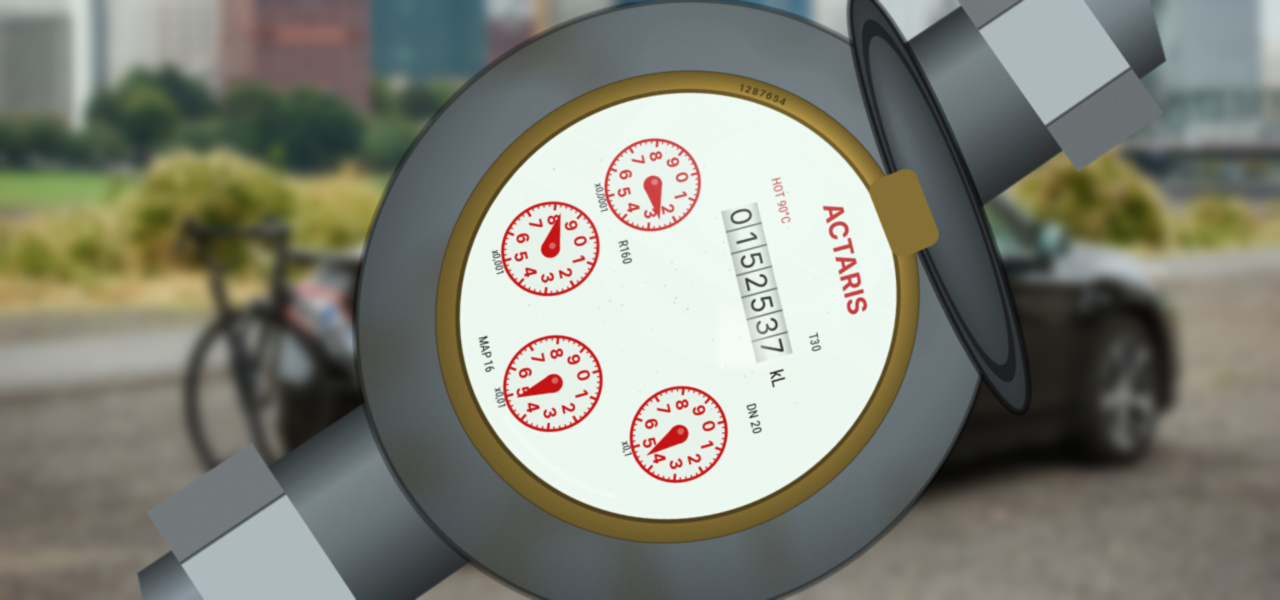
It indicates 152537.4482
